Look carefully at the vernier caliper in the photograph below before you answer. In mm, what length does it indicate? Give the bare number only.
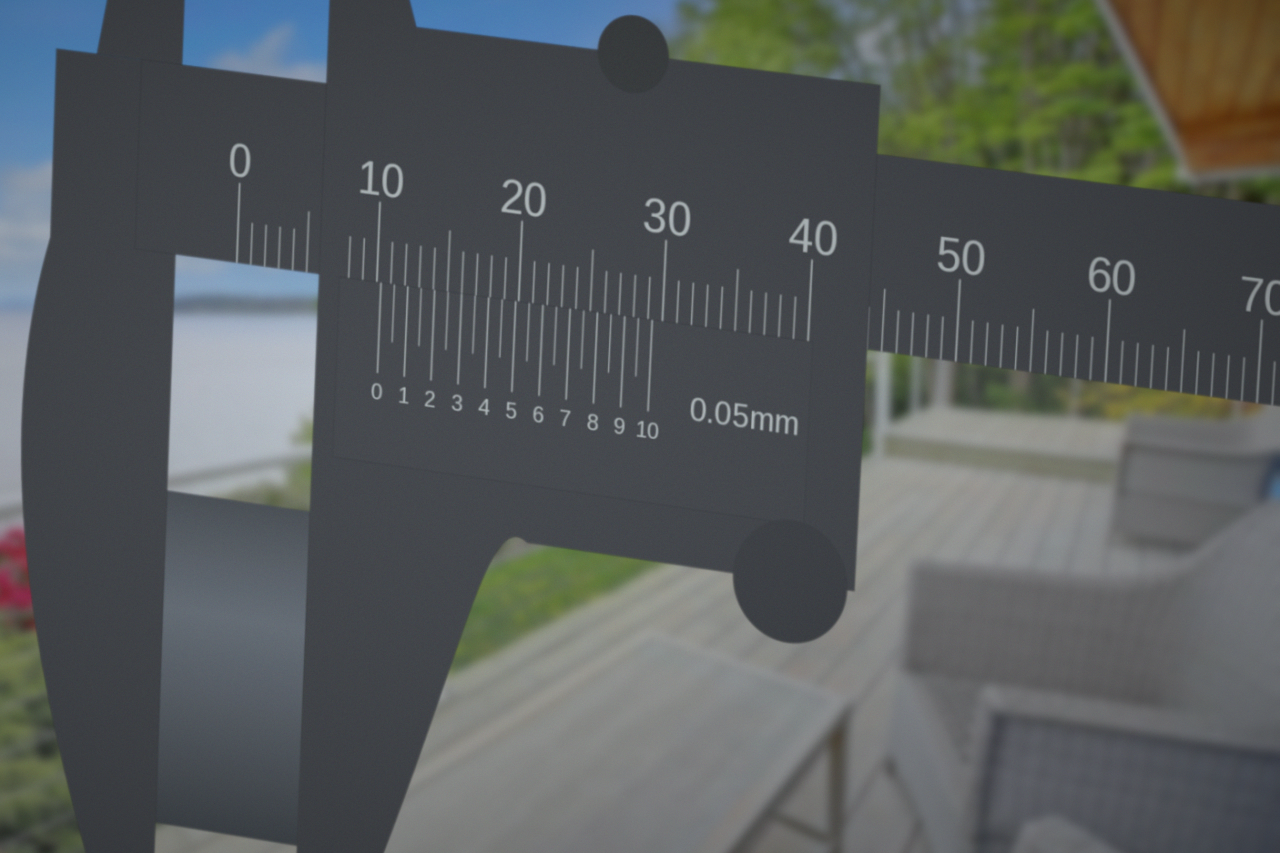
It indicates 10.3
